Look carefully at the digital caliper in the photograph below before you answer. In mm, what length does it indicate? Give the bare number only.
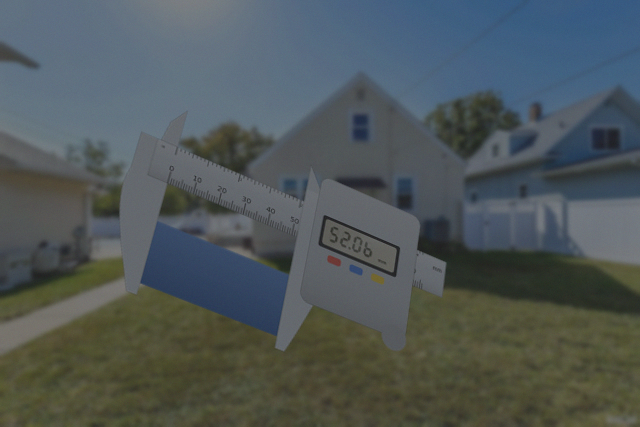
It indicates 52.06
